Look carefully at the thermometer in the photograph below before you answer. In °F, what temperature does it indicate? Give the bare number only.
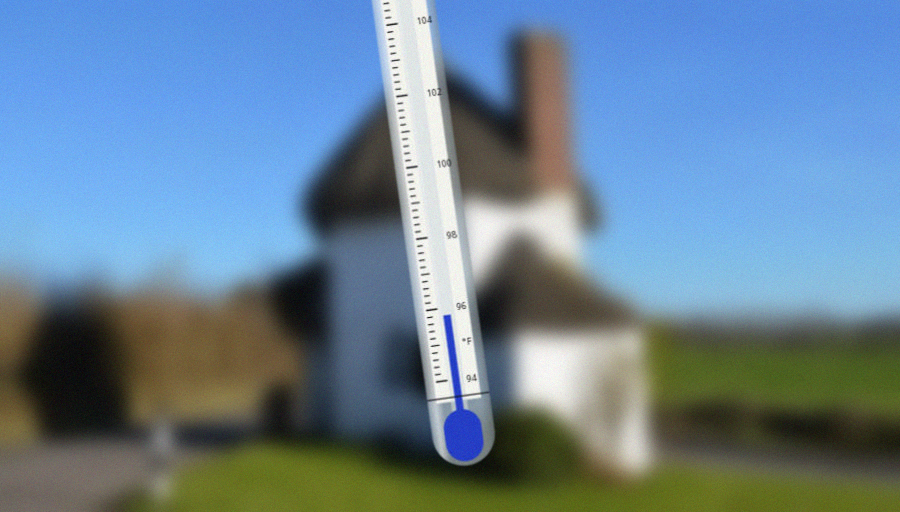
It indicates 95.8
